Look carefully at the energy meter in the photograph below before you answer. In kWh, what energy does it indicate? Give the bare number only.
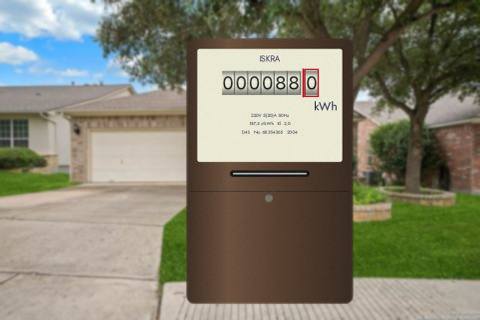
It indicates 88.0
